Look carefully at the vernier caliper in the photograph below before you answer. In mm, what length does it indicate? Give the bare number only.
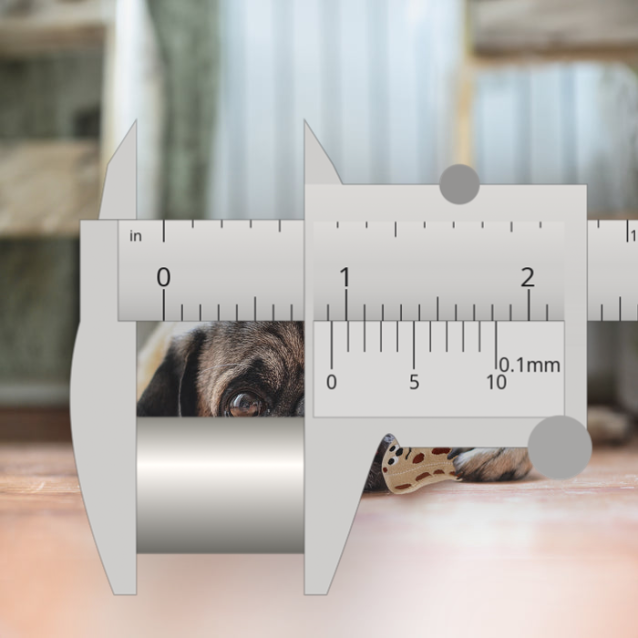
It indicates 9.2
